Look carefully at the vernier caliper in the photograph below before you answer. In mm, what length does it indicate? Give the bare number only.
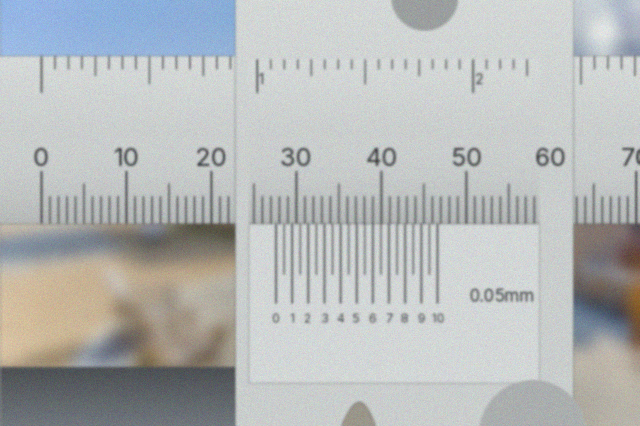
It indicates 27.6
